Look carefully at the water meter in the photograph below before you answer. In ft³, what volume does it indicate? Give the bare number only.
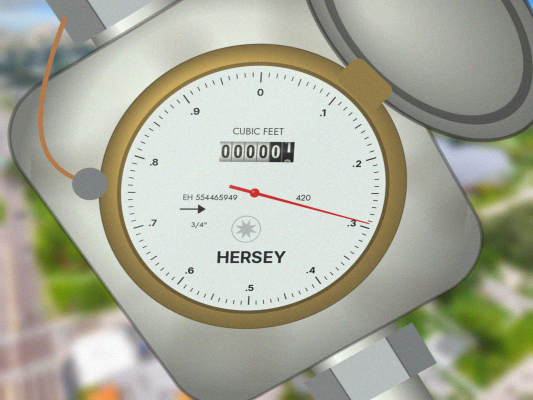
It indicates 1.29
